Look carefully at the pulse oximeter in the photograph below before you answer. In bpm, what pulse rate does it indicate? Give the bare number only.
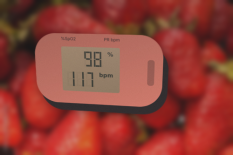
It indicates 117
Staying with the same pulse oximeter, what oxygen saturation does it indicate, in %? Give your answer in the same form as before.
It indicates 98
